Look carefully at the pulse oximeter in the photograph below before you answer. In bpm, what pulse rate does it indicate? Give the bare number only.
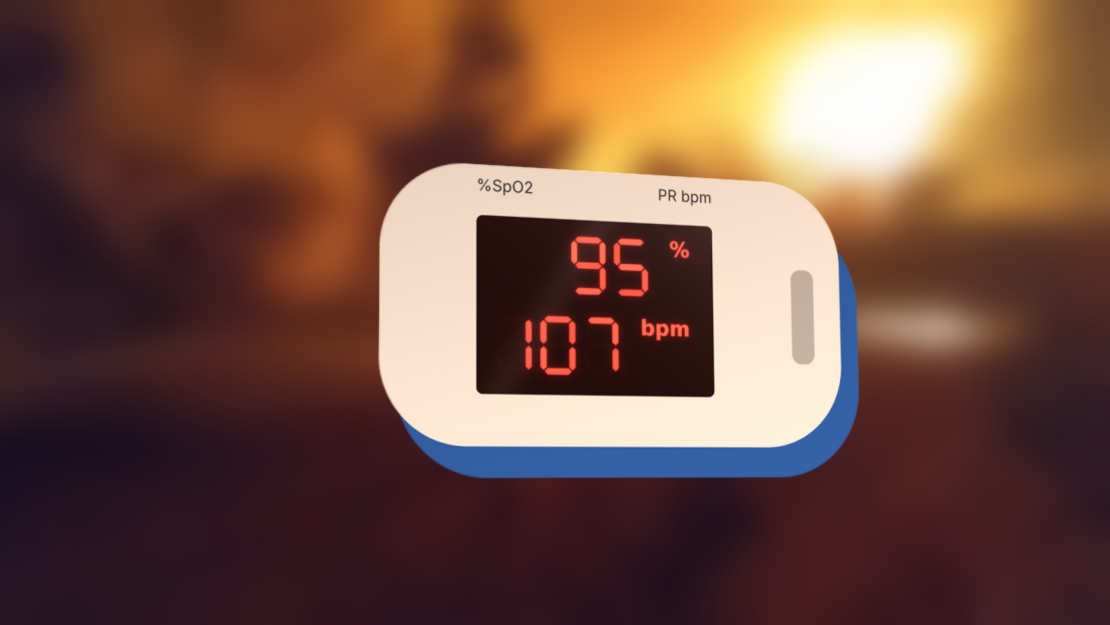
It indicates 107
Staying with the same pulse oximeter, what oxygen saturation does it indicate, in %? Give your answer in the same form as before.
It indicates 95
